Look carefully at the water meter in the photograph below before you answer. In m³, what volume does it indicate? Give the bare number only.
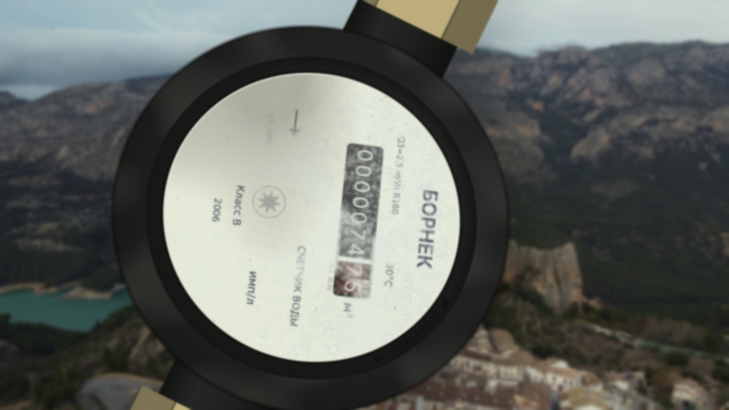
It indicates 74.75
